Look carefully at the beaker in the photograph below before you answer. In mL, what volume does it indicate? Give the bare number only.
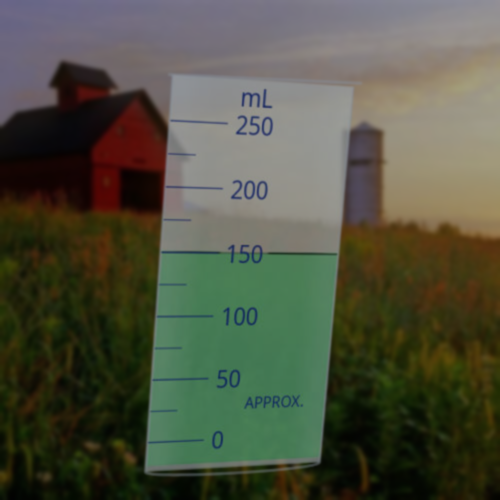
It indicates 150
